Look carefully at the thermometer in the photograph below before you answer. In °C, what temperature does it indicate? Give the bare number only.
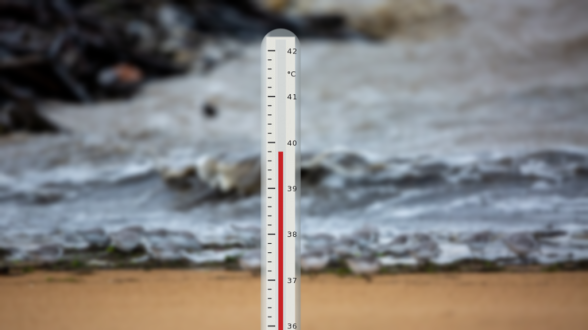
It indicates 39.8
